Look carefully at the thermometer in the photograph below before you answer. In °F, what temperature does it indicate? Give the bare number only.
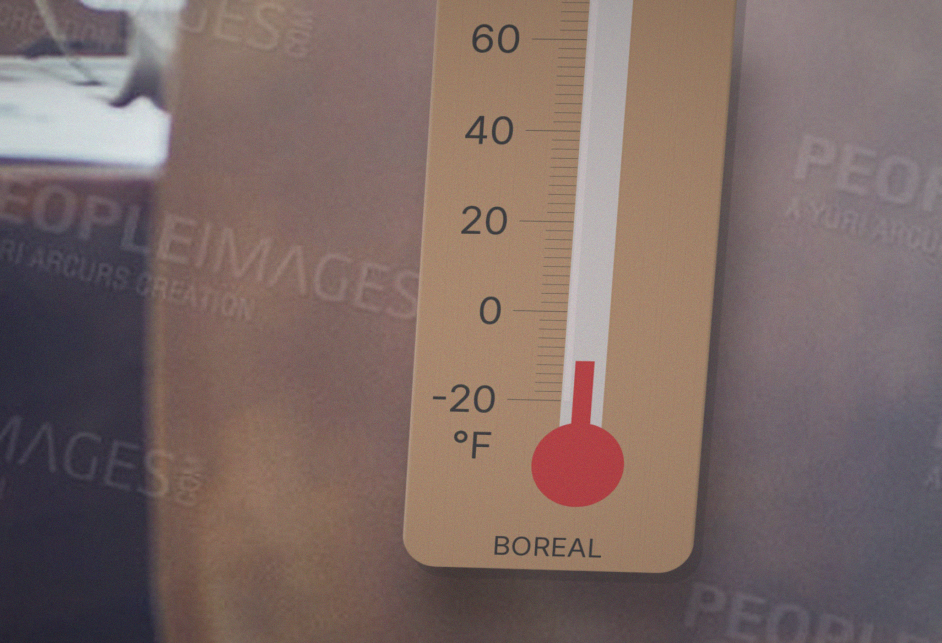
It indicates -11
